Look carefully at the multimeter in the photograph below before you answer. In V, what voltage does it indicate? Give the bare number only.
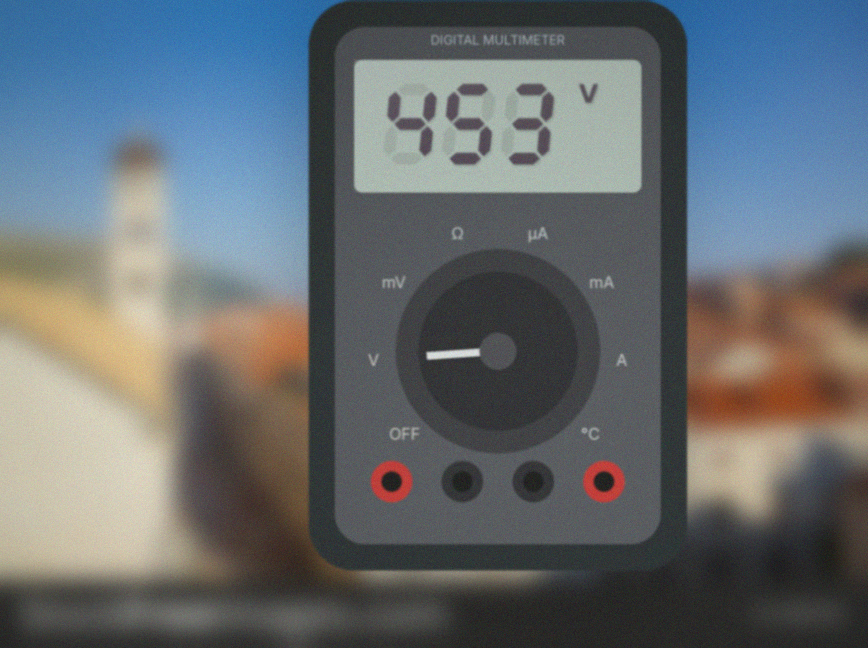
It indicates 453
